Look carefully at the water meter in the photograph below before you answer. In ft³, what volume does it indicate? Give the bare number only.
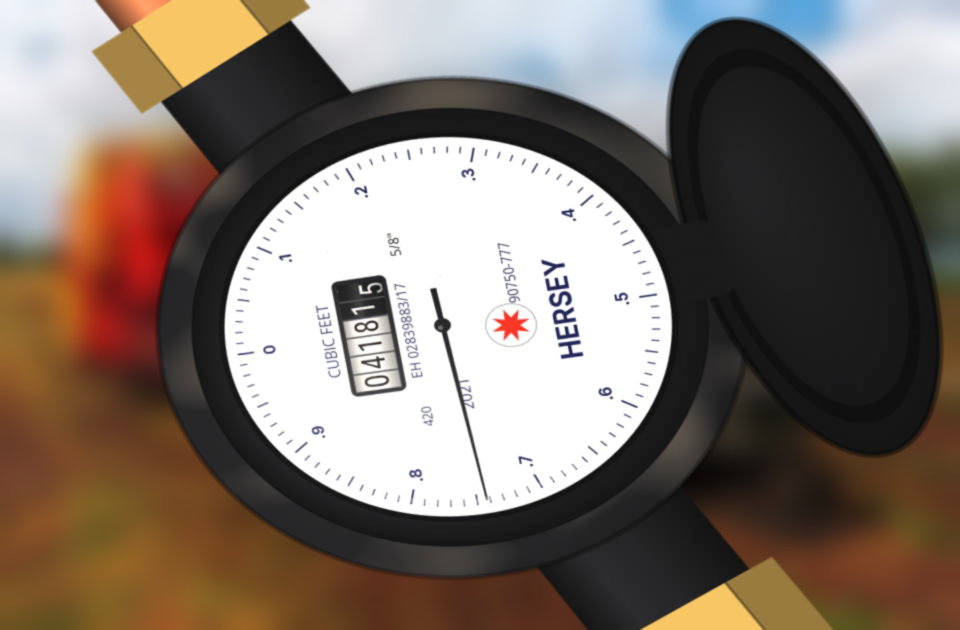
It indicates 41814.74
